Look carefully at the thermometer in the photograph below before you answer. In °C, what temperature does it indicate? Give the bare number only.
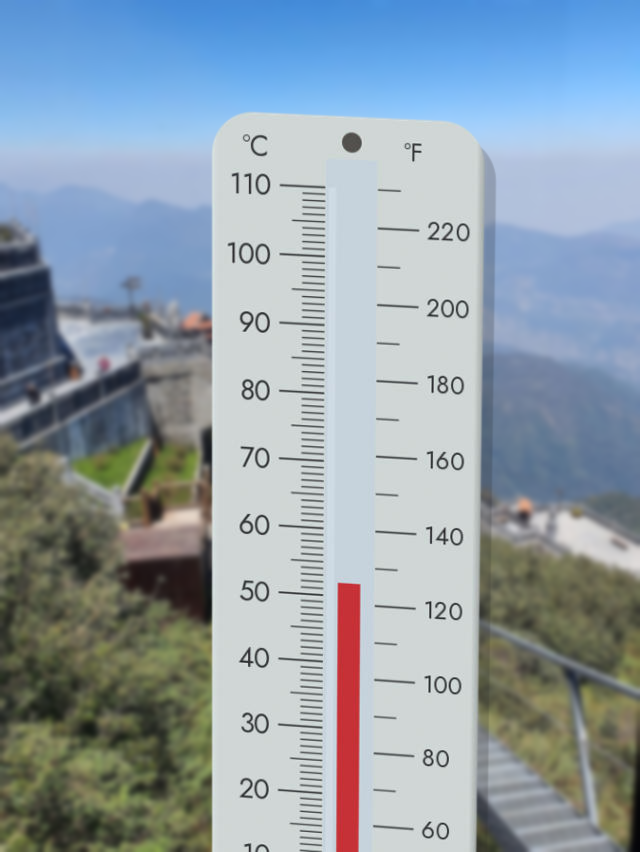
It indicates 52
